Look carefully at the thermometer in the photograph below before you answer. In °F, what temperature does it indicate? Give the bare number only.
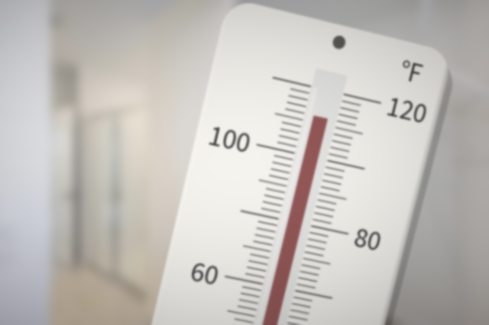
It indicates 112
